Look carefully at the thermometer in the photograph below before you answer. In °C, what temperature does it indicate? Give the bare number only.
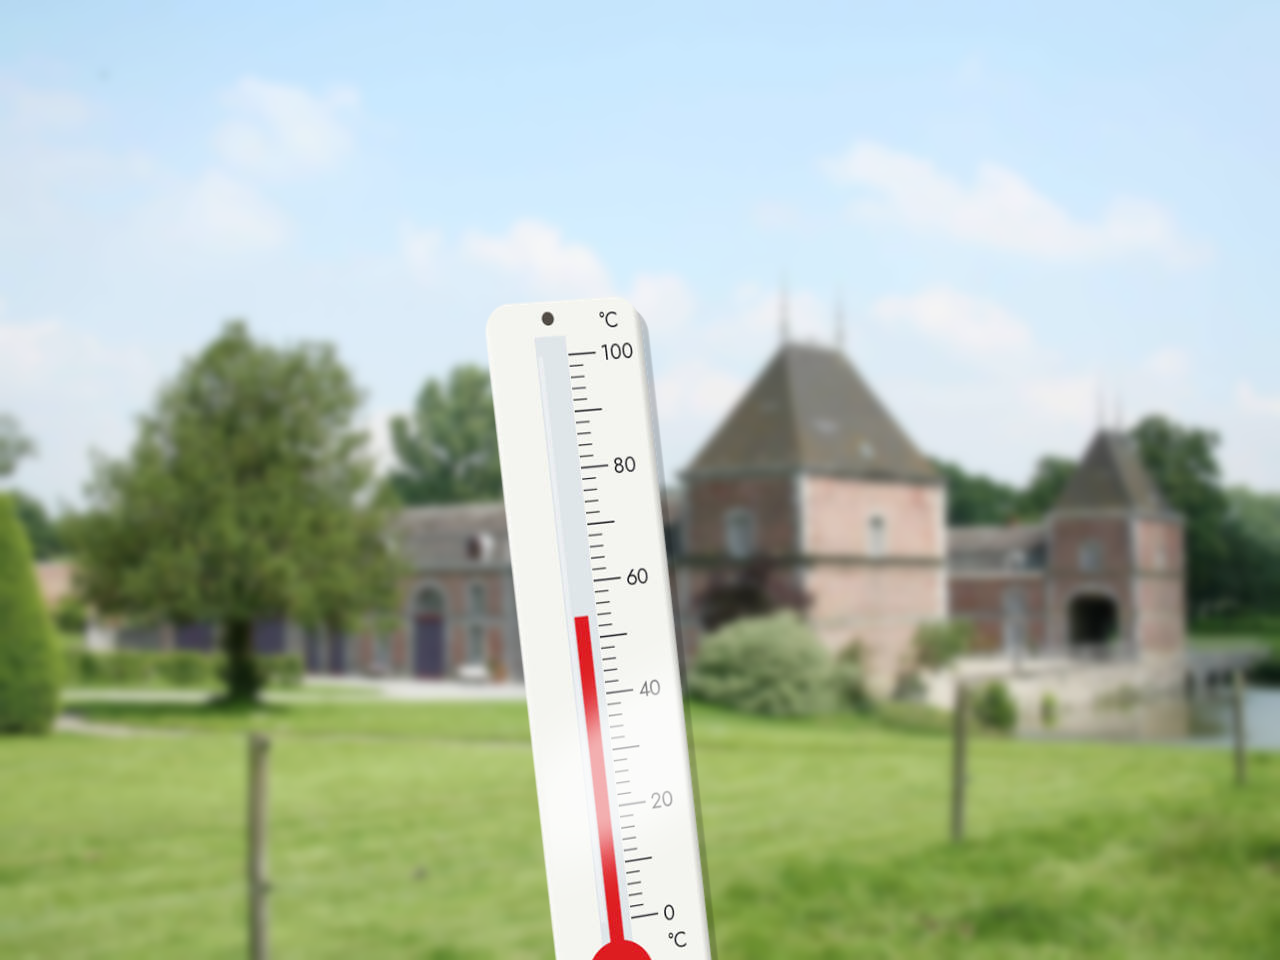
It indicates 54
